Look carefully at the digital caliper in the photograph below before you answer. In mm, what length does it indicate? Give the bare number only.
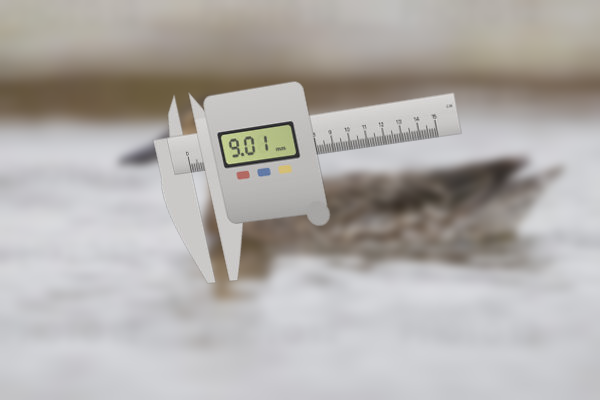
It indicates 9.01
